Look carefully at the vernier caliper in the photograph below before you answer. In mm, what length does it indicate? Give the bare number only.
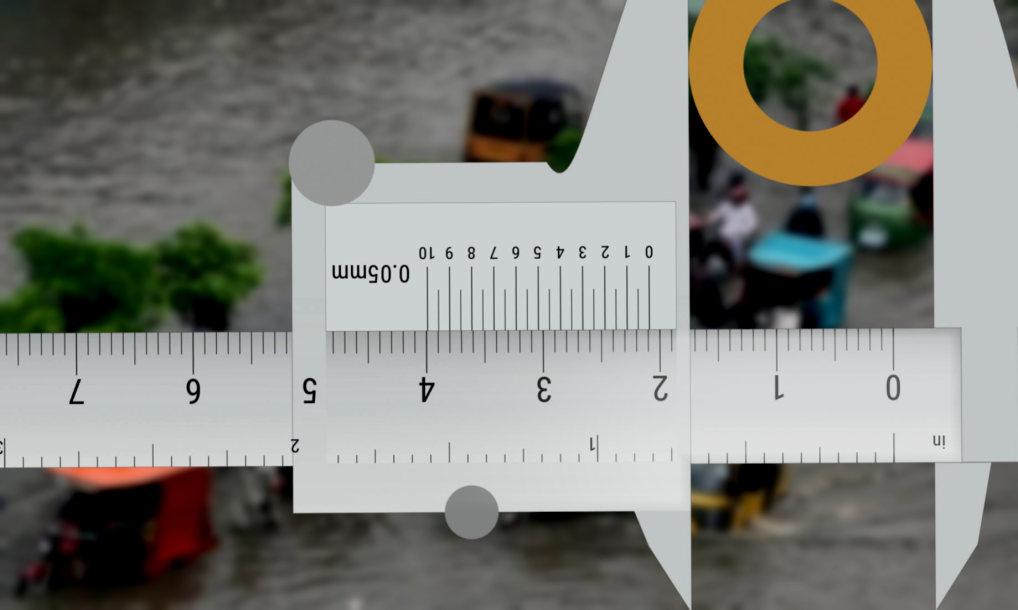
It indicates 20.9
